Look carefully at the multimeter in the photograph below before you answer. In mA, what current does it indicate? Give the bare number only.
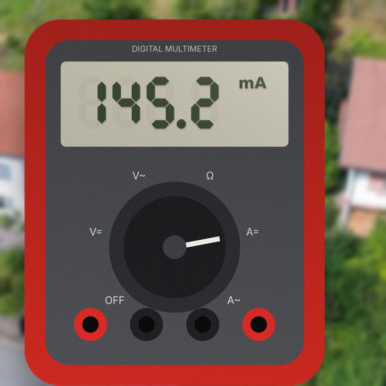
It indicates 145.2
